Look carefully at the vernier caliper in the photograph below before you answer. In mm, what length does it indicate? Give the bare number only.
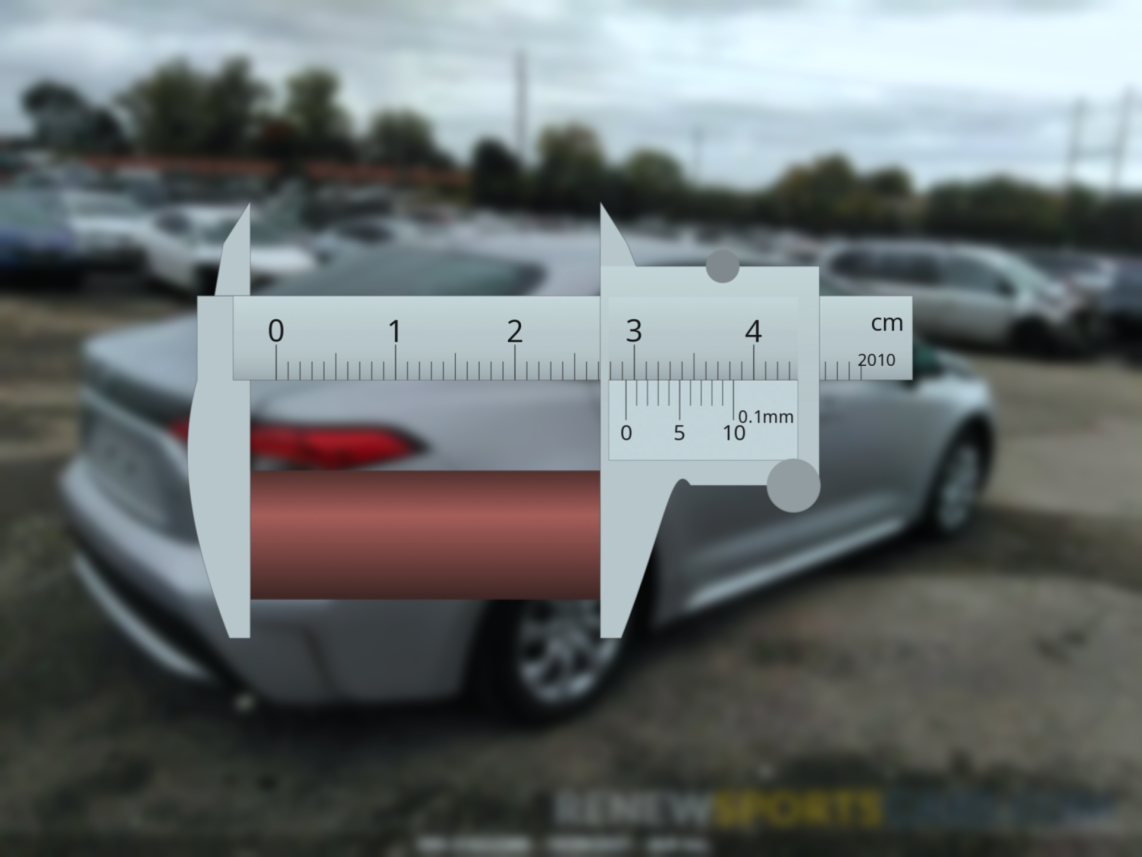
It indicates 29.3
